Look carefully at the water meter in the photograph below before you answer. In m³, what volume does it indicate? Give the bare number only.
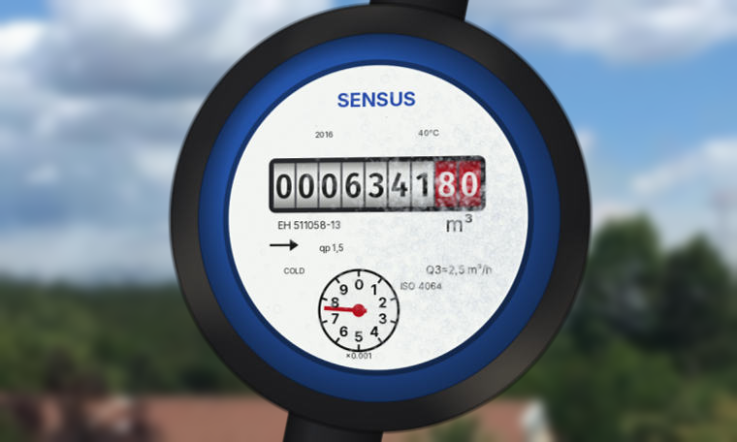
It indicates 6341.807
